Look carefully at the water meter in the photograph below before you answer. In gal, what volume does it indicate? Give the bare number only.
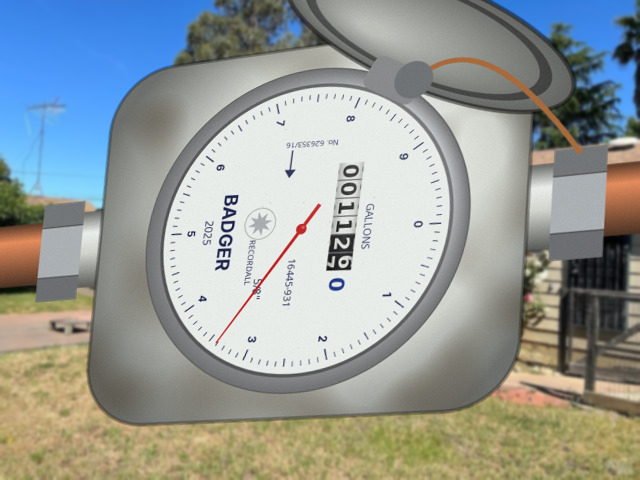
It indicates 11263.4
